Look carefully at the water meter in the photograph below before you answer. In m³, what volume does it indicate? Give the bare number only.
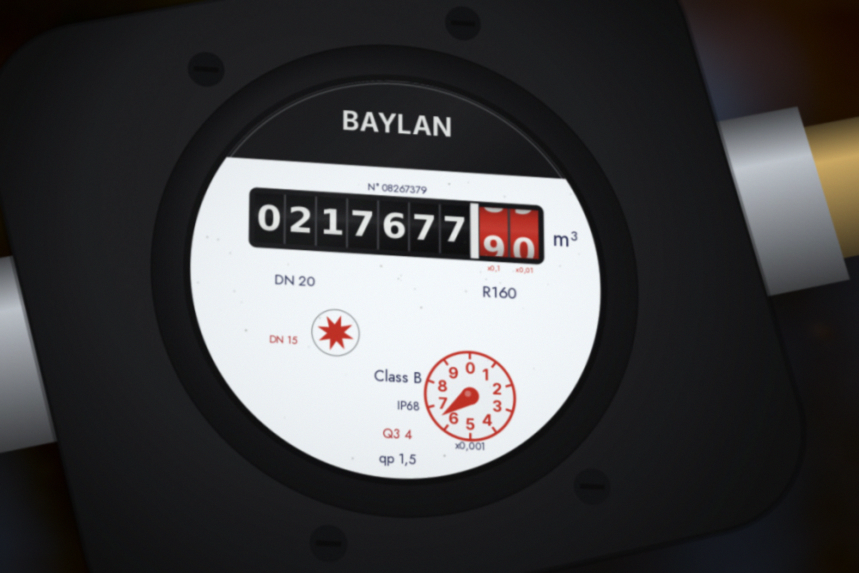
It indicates 217677.896
